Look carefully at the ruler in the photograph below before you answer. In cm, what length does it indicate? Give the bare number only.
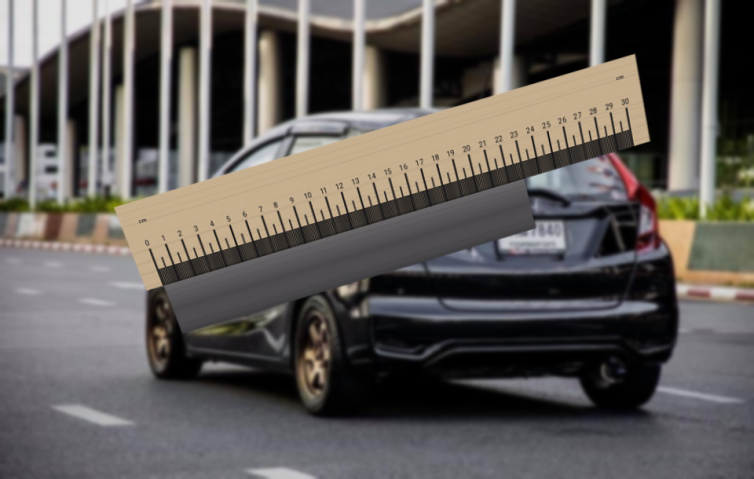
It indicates 23
